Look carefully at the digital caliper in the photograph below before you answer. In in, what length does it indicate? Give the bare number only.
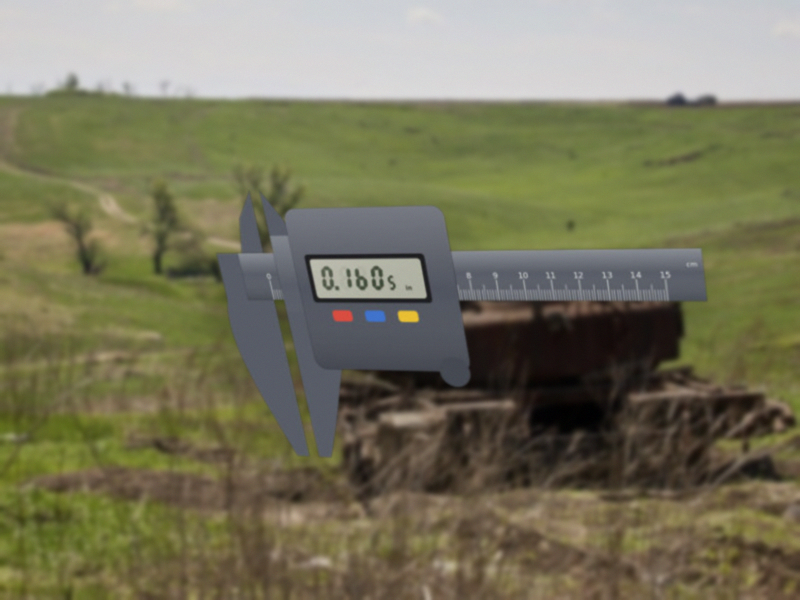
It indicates 0.1605
